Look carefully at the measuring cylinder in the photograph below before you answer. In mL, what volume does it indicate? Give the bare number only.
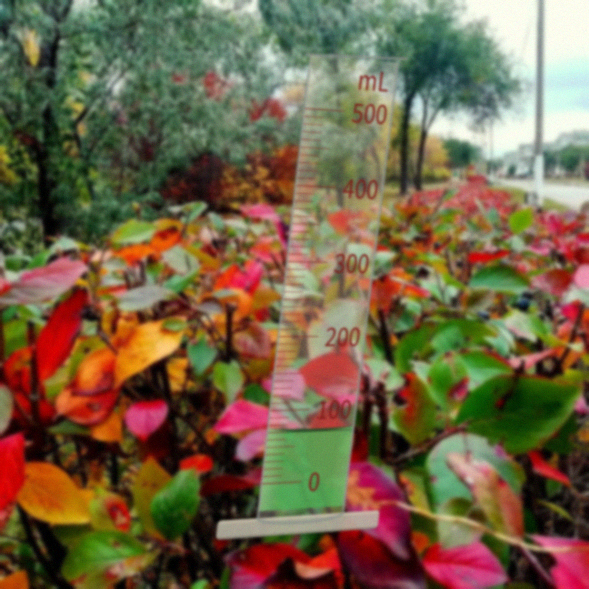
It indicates 70
